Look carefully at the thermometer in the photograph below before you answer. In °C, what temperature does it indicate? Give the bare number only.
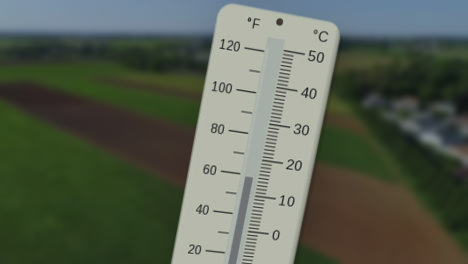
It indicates 15
